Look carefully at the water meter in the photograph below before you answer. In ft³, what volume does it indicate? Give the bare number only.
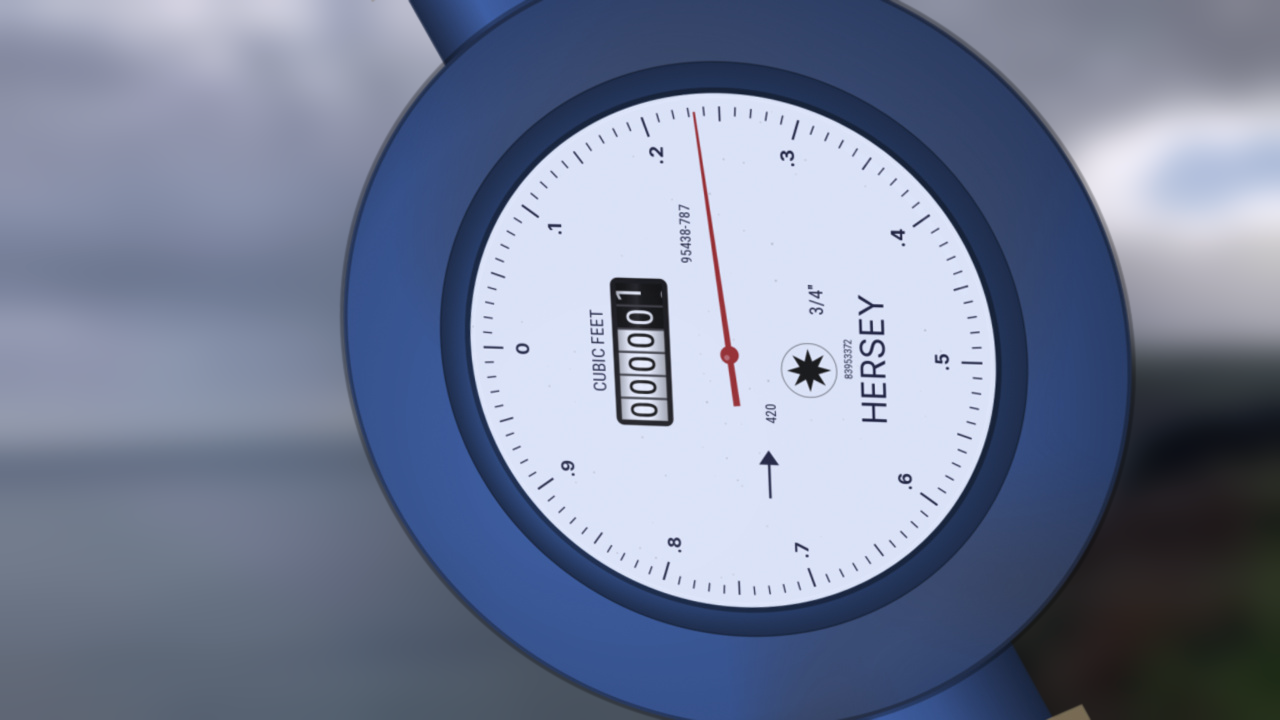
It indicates 1.23
